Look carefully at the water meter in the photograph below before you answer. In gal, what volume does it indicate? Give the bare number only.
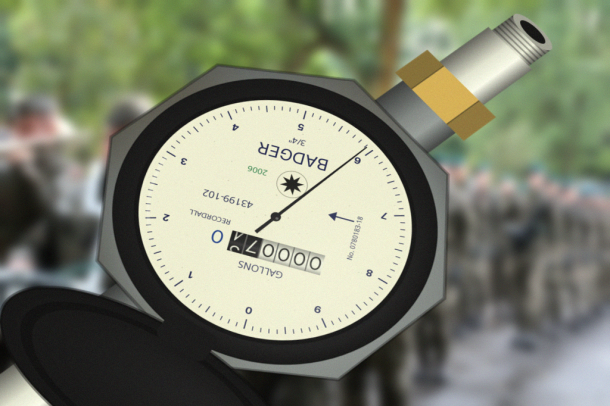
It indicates 735.9
